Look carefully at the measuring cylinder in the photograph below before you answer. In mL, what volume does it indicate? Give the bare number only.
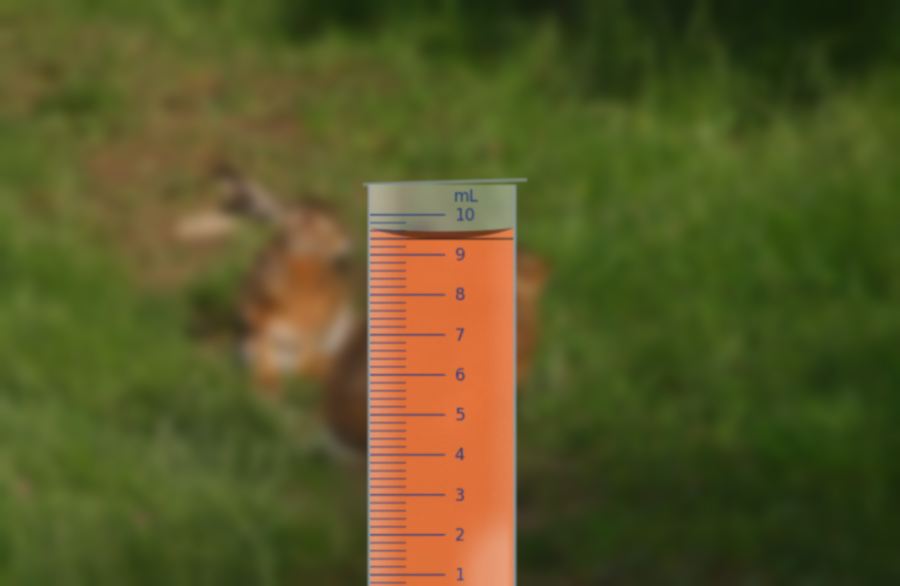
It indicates 9.4
